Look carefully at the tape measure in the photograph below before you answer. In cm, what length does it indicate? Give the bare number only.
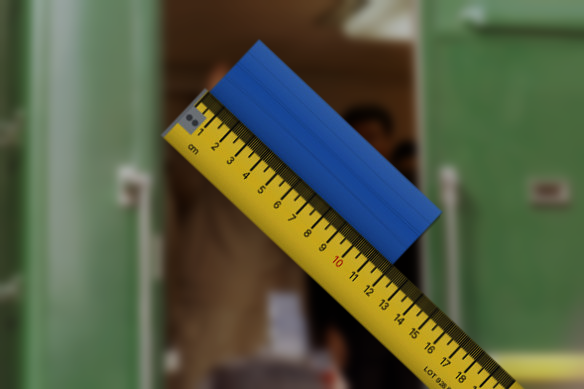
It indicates 12
